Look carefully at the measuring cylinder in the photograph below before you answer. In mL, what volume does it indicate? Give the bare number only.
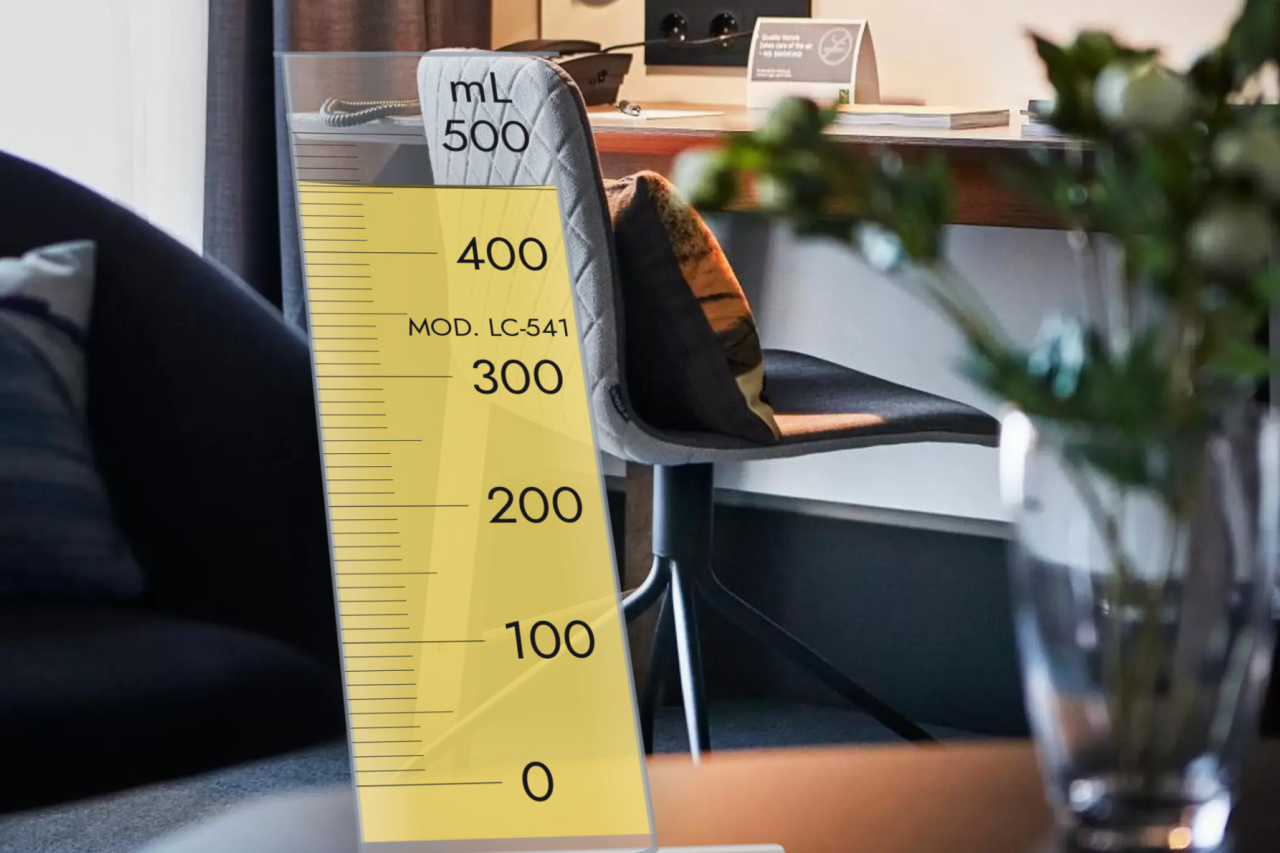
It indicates 455
